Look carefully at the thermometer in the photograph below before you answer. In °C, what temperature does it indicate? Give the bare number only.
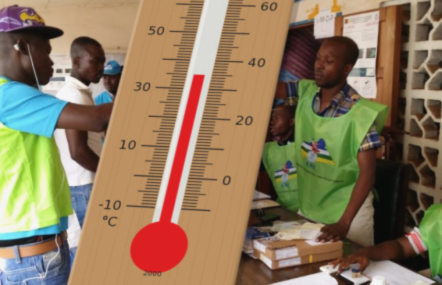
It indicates 35
